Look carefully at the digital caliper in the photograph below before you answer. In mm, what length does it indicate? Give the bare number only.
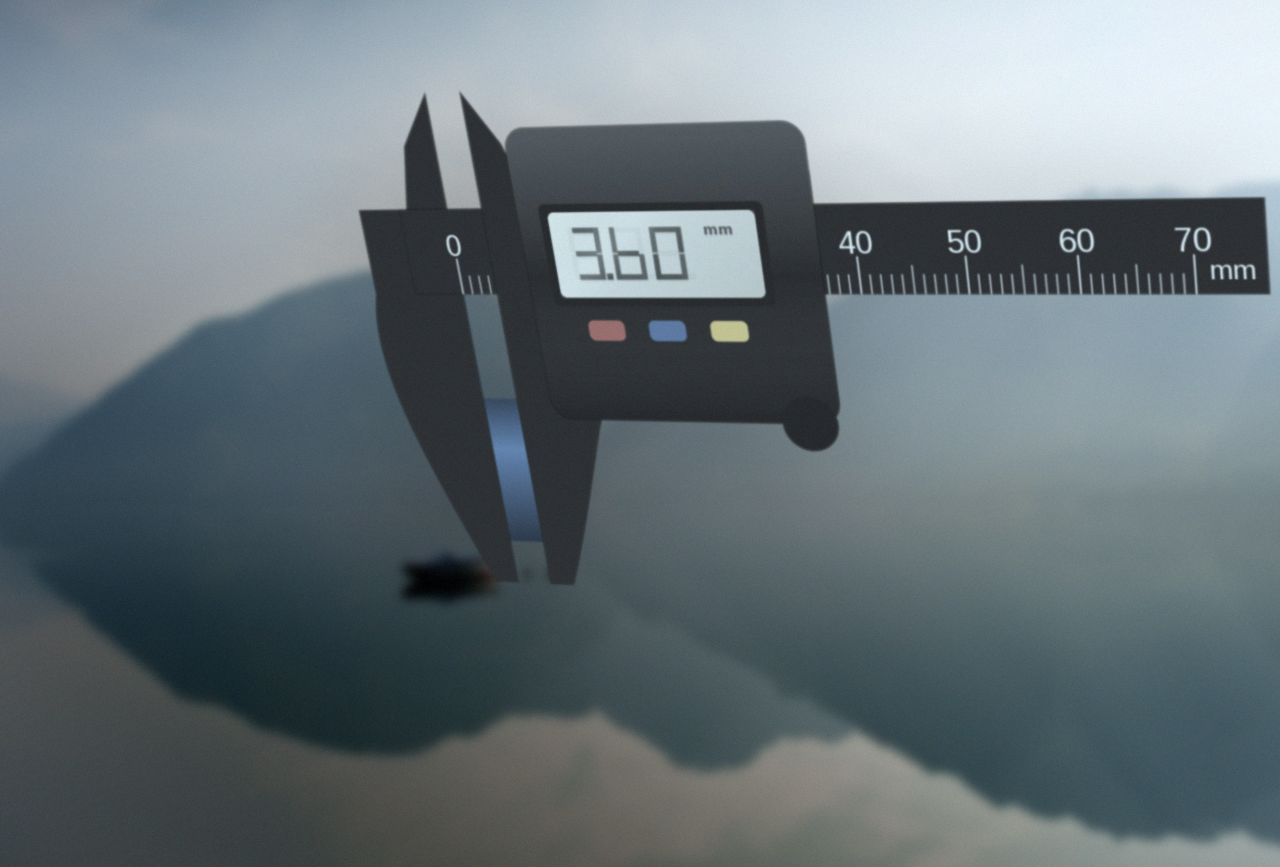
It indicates 3.60
